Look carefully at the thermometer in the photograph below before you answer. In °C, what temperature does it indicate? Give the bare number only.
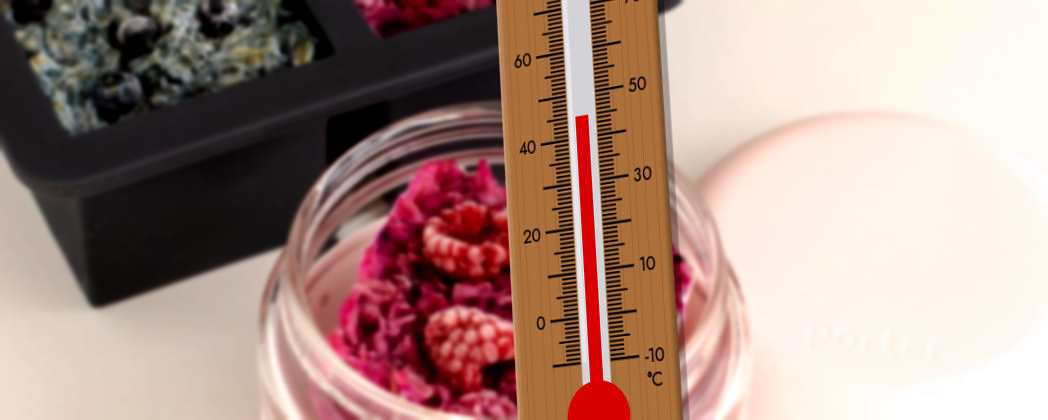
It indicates 45
